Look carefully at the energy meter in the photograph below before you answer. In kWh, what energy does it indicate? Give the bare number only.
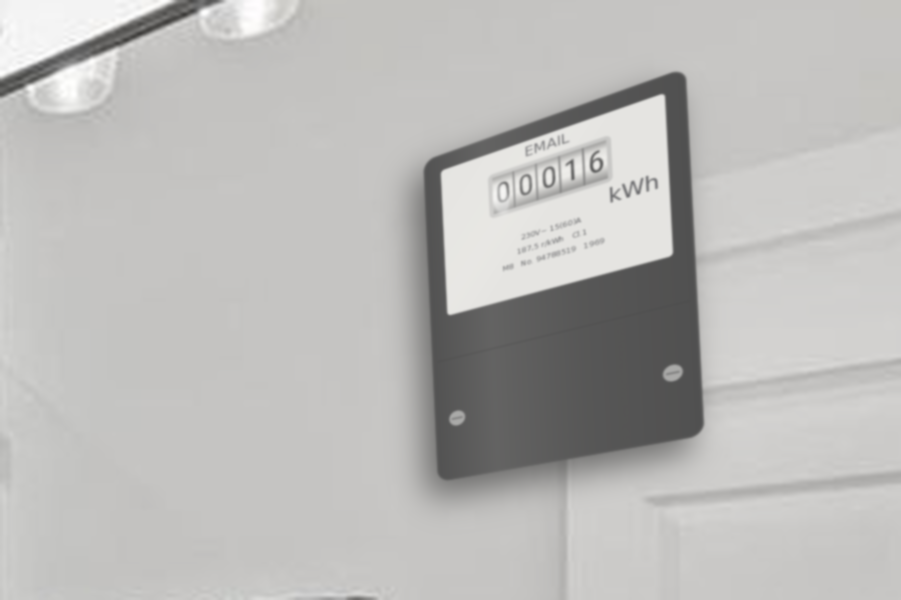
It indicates 16
